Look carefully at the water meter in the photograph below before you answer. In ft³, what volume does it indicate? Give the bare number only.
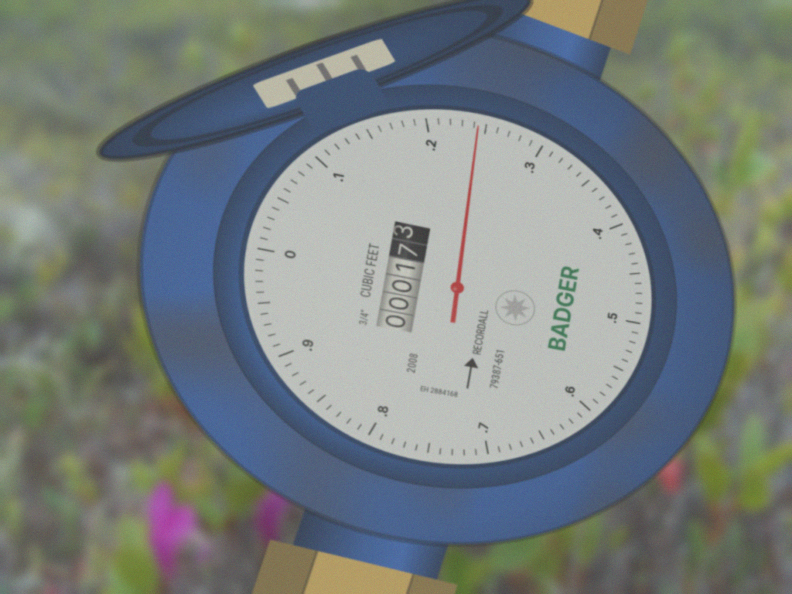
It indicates 173.24
